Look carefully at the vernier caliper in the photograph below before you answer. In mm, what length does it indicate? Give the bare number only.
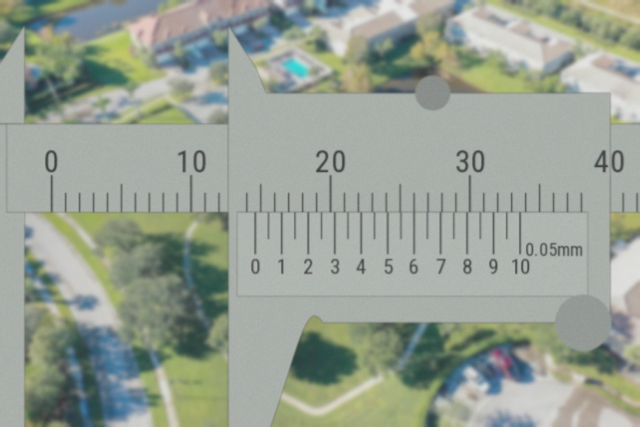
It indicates 14.6
